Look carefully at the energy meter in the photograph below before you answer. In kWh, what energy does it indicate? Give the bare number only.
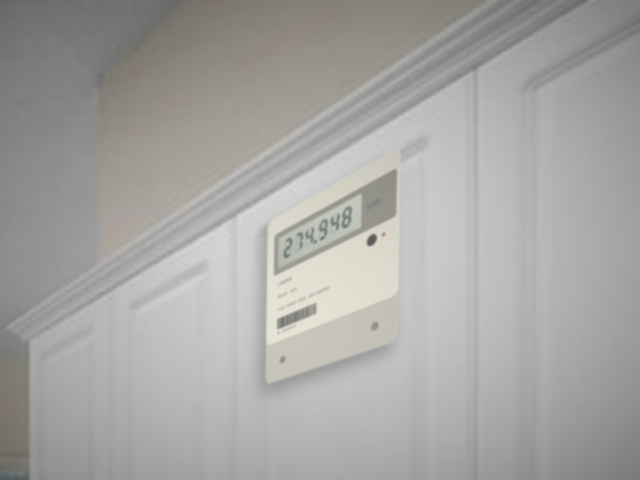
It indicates 274.948
